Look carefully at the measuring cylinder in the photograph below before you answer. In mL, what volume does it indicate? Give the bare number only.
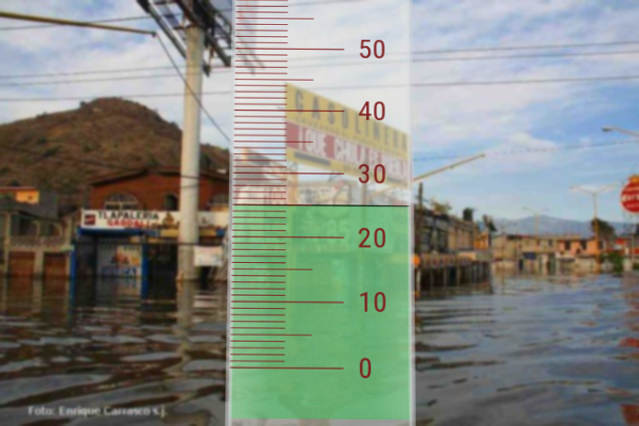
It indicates 25
